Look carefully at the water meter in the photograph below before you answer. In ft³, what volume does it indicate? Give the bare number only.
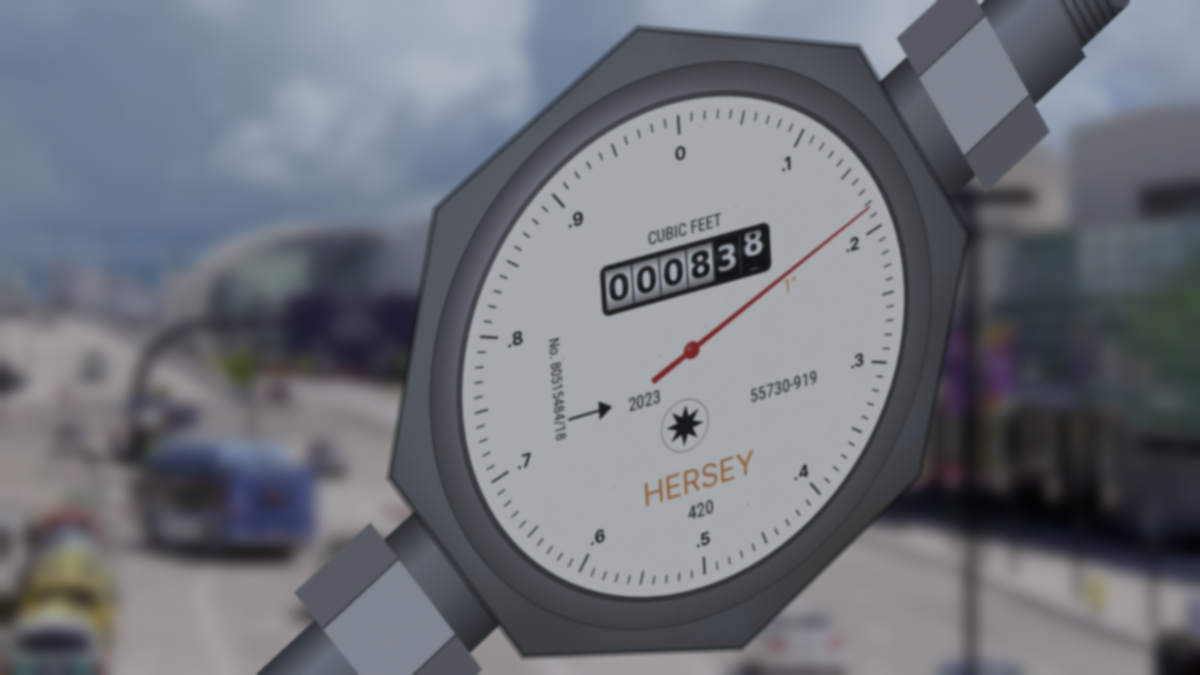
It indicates 838.18
